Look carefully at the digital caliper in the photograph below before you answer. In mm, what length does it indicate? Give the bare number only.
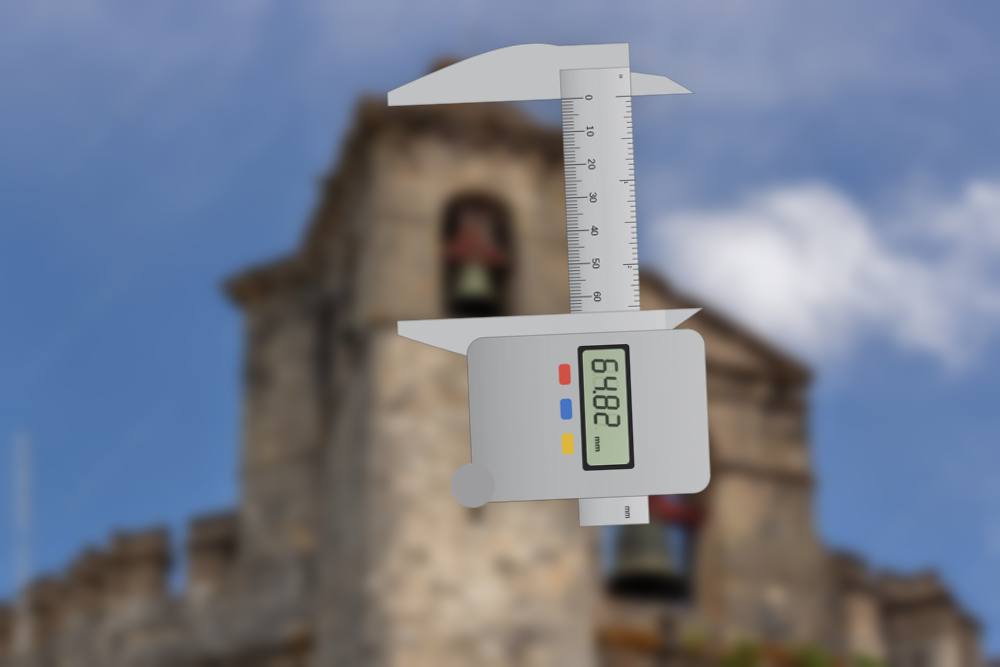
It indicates 64.82
